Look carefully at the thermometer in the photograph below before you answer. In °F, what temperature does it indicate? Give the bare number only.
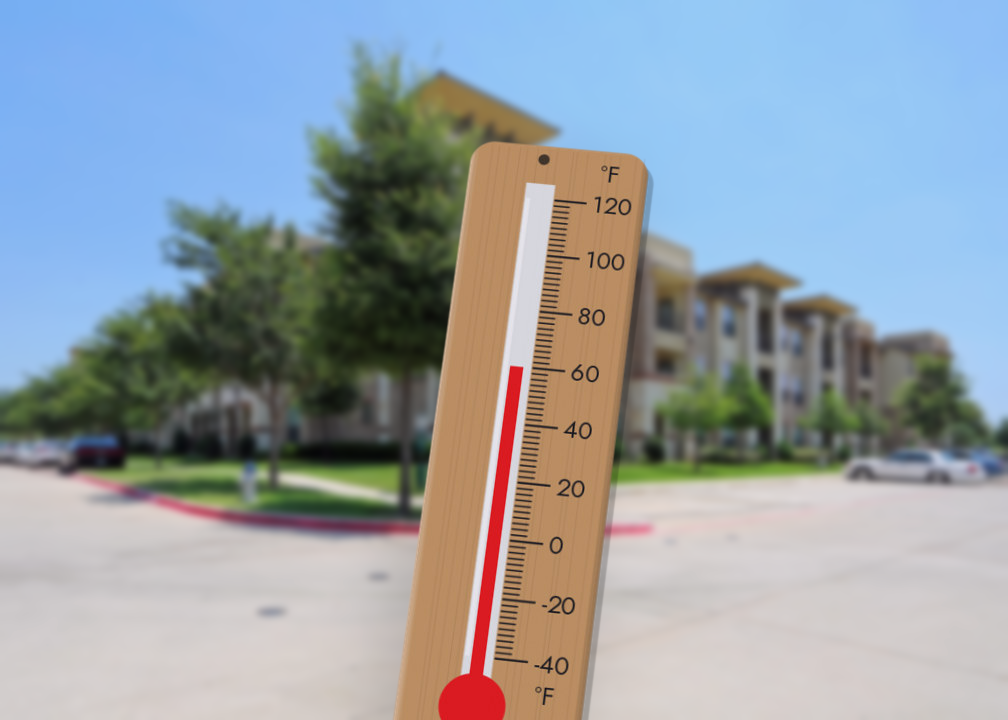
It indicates 60
